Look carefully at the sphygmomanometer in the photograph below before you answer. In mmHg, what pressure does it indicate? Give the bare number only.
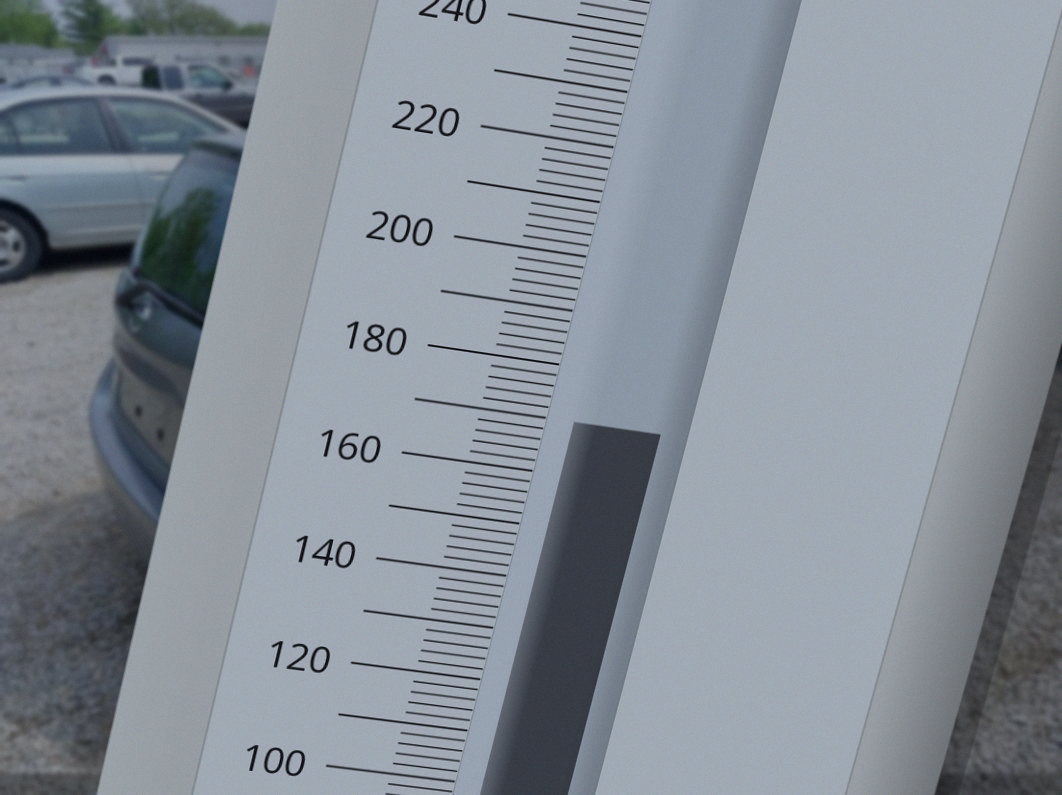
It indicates 170
